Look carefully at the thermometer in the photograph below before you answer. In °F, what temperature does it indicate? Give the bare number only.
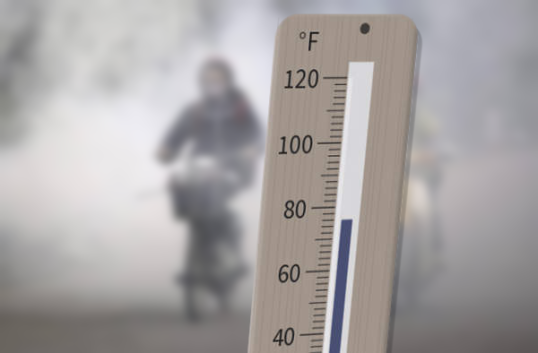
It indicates 76
